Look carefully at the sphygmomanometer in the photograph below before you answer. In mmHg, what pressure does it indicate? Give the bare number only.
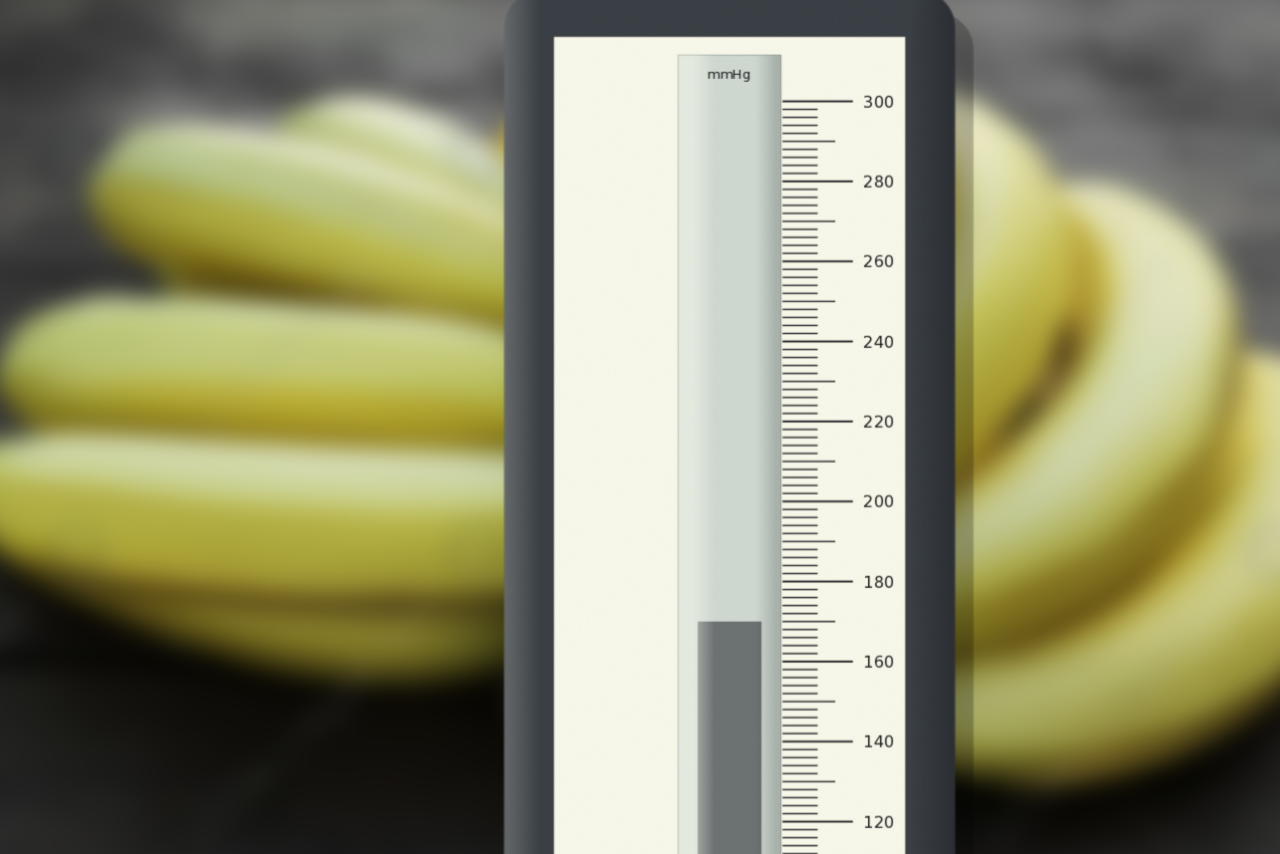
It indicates 170
